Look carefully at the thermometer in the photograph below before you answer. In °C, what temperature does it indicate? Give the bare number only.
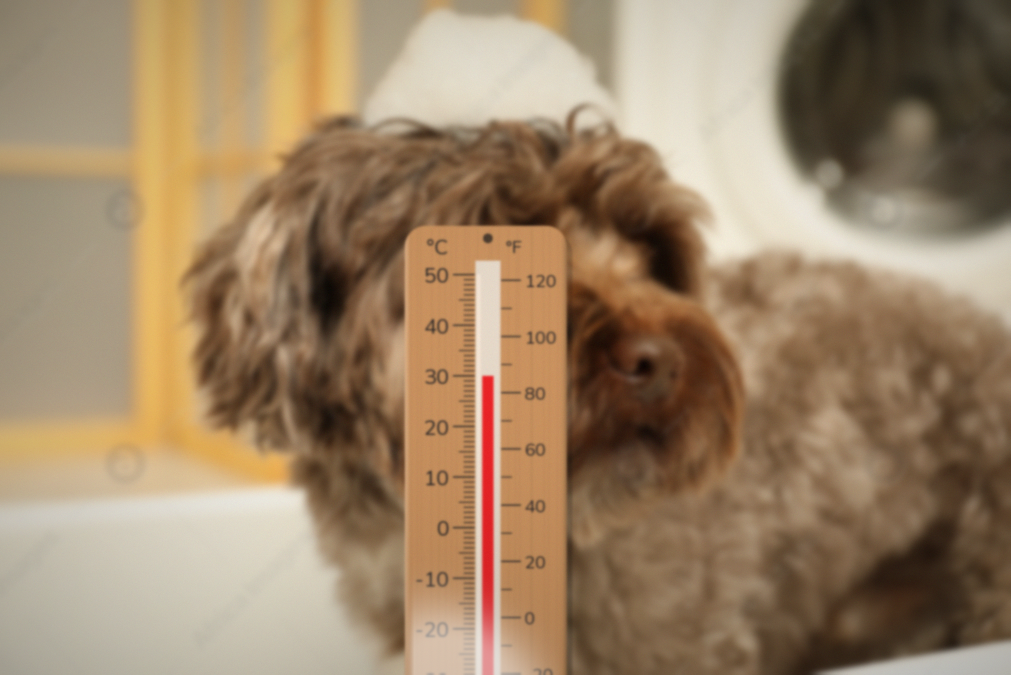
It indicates 30
